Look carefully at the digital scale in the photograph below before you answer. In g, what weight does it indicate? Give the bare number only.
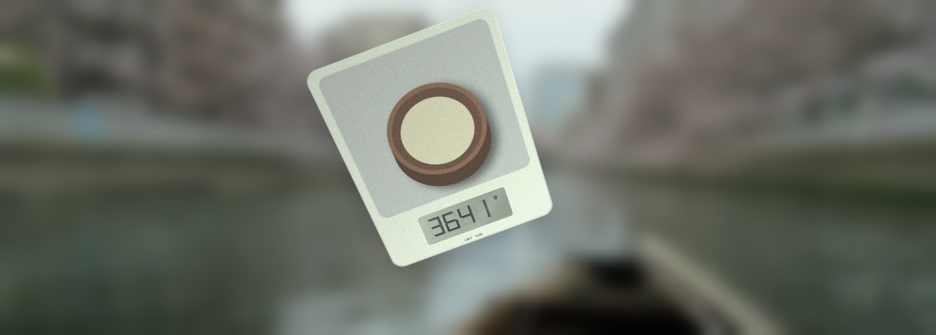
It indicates 3641
